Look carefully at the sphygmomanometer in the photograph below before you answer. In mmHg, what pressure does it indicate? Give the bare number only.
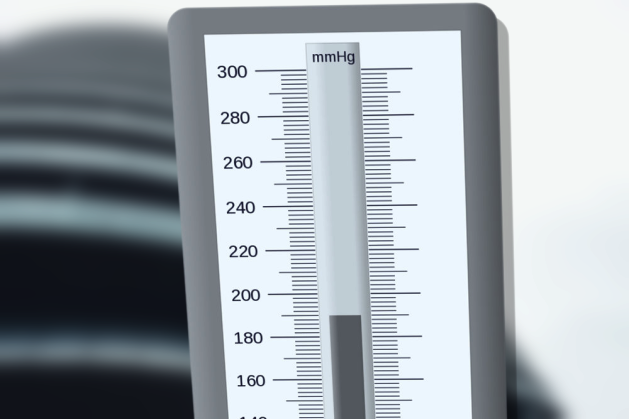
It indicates 190
